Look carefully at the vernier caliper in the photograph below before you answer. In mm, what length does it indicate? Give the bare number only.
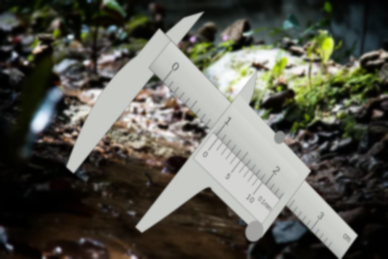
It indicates 10.4
